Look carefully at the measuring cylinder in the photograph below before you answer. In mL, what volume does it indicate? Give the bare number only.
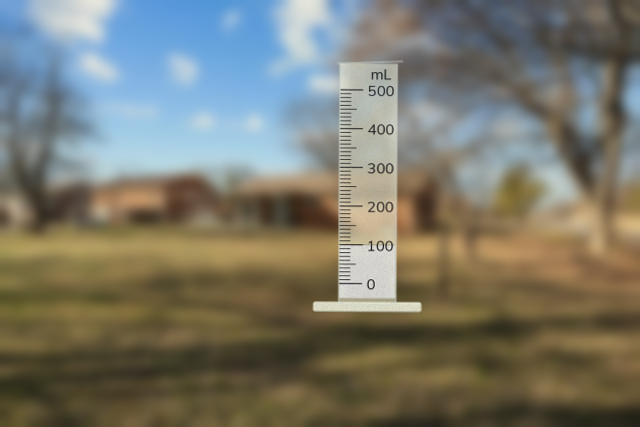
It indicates 100
